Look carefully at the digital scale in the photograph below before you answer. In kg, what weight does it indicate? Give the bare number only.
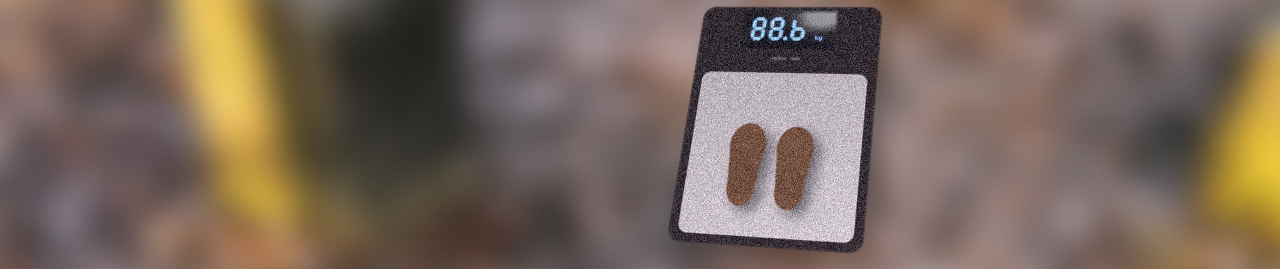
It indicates 88.6
